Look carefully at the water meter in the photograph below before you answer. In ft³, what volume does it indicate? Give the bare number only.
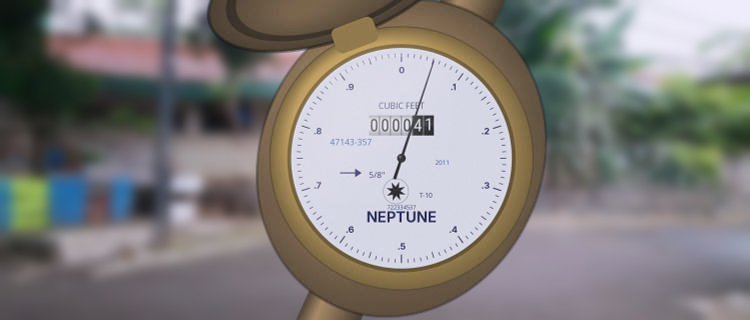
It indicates 41.05
